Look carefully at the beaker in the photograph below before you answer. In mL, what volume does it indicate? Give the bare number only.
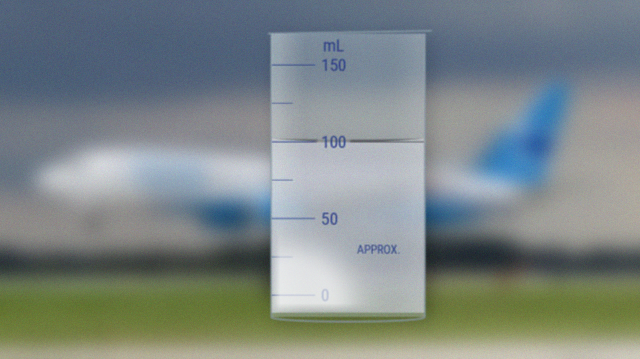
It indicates 100
